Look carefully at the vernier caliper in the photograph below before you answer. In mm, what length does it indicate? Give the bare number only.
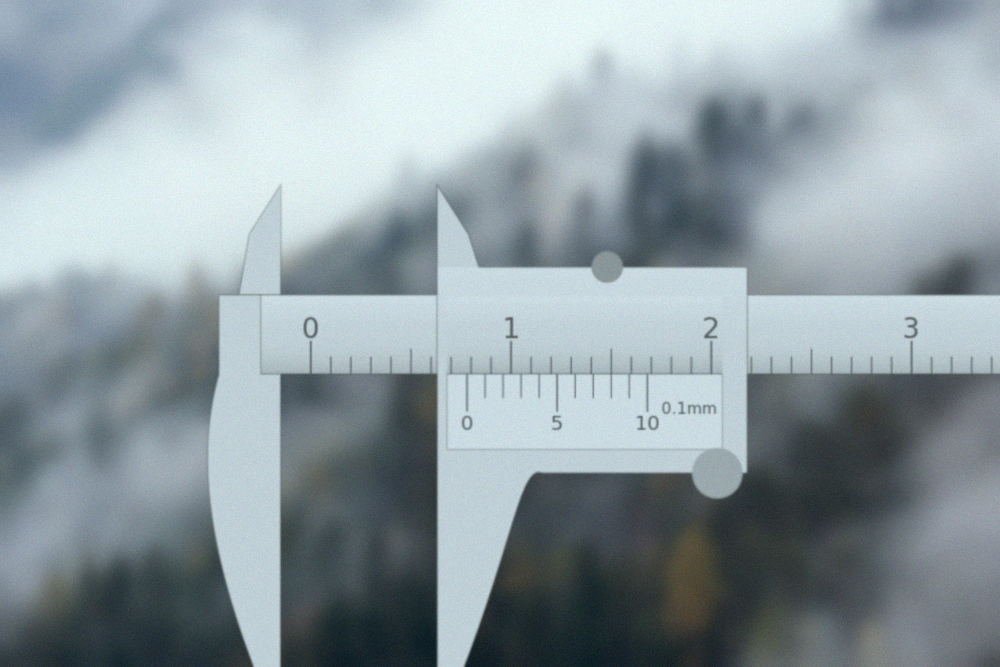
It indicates 7.8
